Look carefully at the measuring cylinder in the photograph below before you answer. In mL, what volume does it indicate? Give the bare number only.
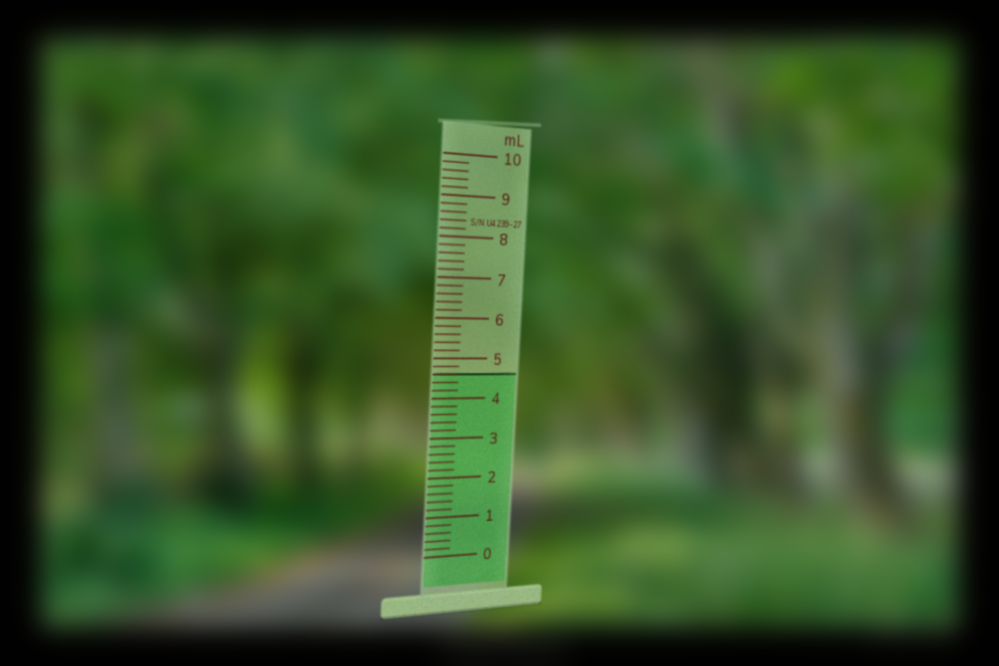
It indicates 4.6
